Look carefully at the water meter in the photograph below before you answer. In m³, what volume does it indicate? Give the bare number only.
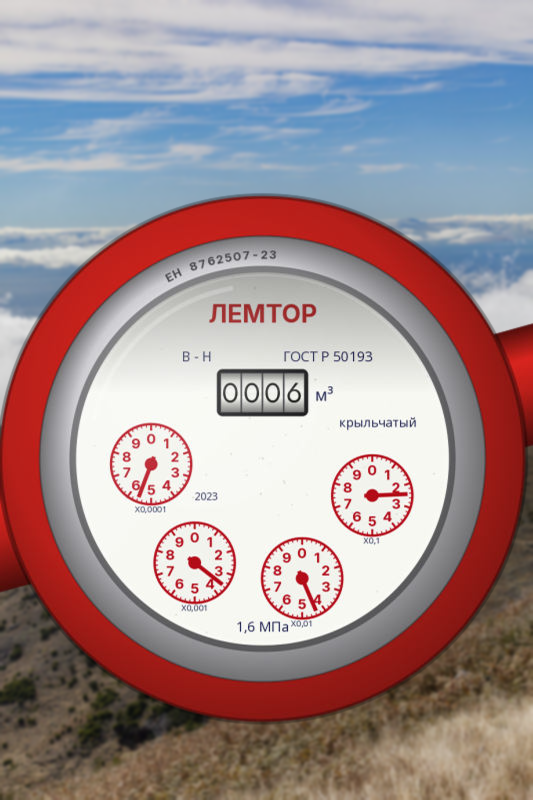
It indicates 6.2435
